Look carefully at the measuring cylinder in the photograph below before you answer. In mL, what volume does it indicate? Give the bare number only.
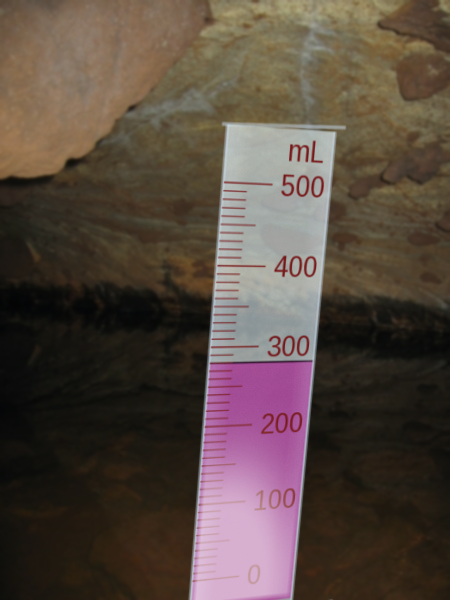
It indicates 280
